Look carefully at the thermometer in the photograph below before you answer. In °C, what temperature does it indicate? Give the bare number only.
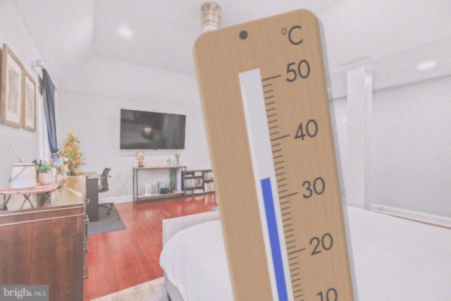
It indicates 34
